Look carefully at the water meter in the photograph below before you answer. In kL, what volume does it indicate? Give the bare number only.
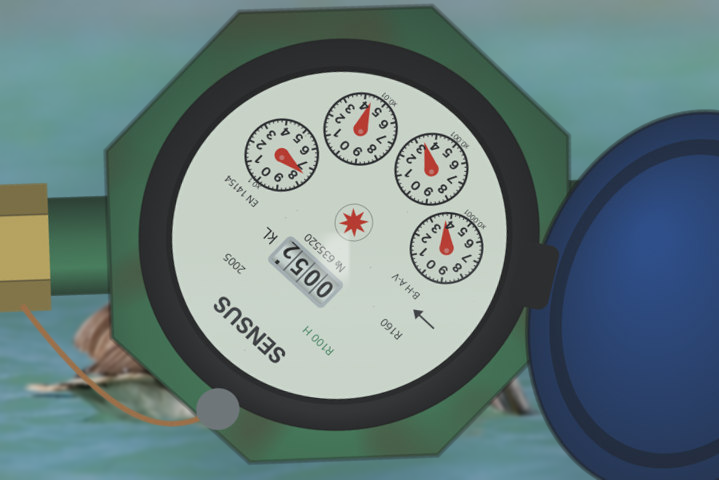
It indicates 51.7433
